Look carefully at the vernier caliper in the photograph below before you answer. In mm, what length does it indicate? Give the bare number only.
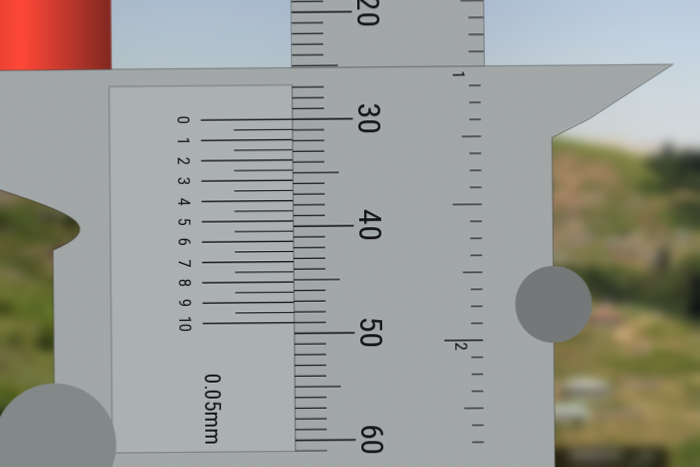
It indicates 30.0
